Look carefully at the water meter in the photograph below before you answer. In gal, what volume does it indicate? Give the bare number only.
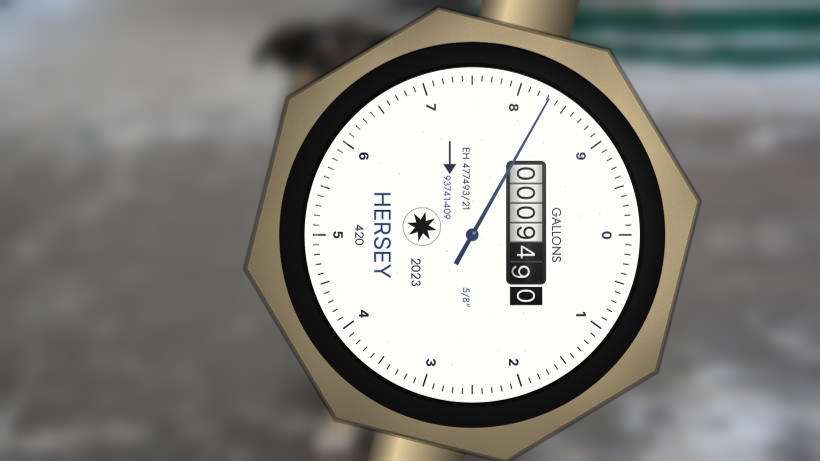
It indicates 9488.3
